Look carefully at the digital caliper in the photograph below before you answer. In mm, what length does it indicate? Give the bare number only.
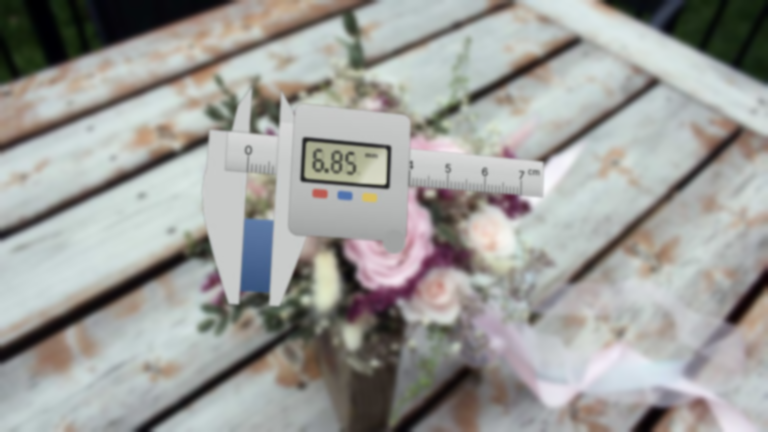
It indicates 6.85
